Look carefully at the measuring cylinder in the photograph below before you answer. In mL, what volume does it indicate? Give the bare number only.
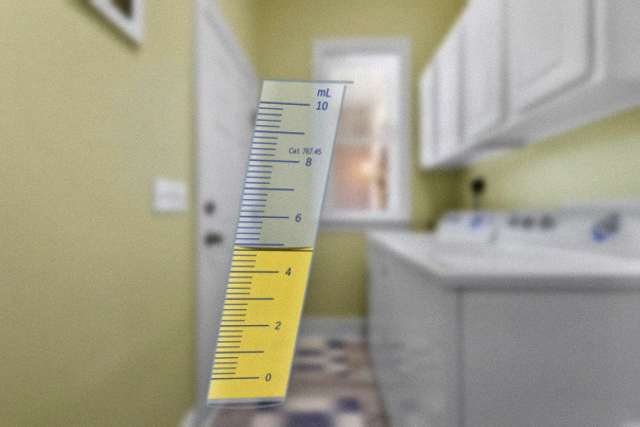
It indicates 4.8
